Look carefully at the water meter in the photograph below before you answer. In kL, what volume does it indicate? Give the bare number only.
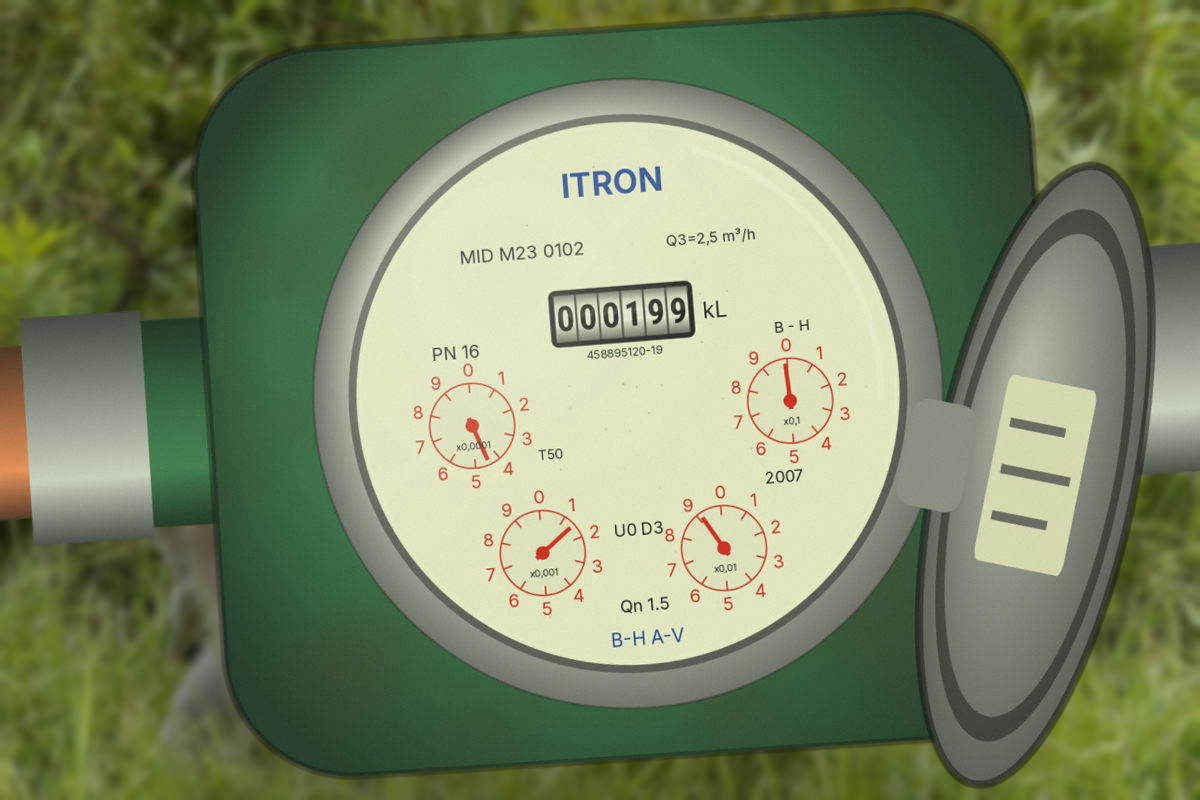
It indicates 198.9914
